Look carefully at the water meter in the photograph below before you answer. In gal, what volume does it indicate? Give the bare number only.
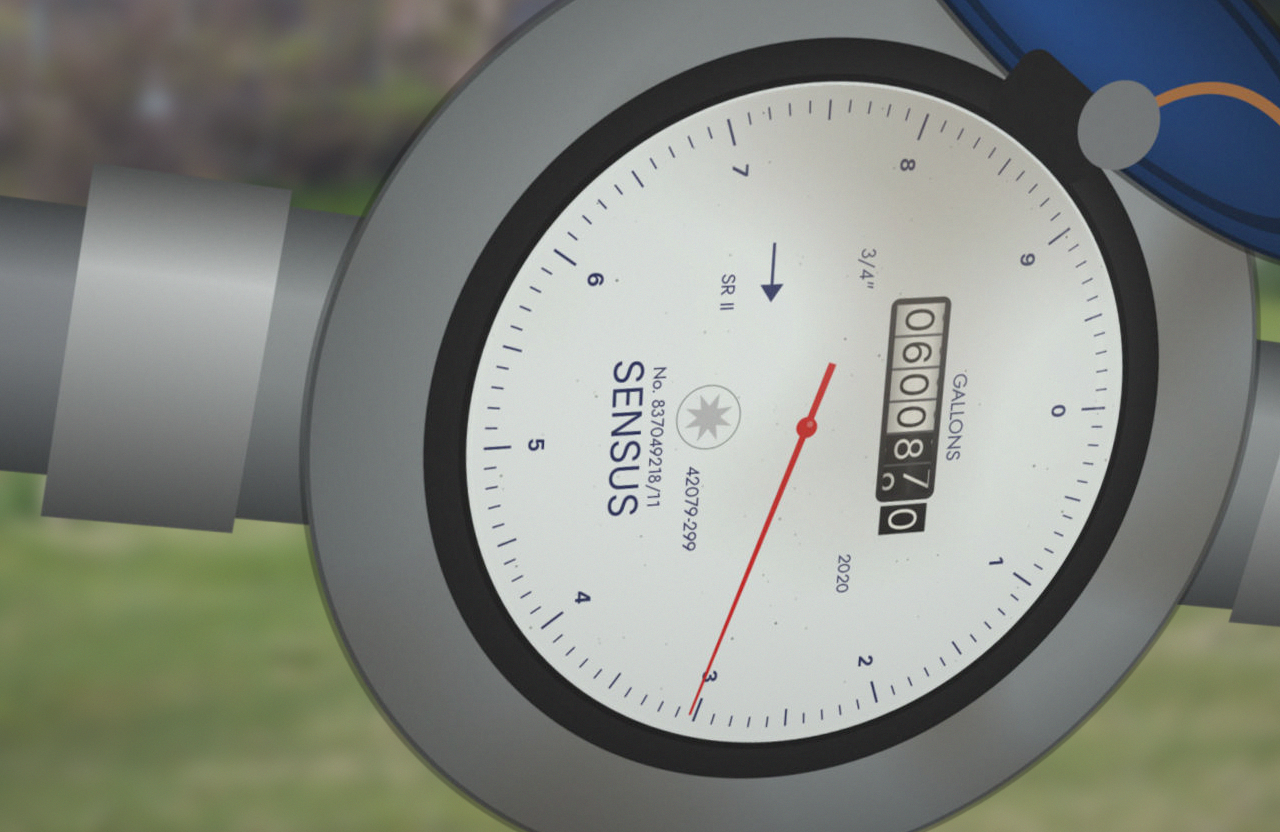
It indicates 600873.0
